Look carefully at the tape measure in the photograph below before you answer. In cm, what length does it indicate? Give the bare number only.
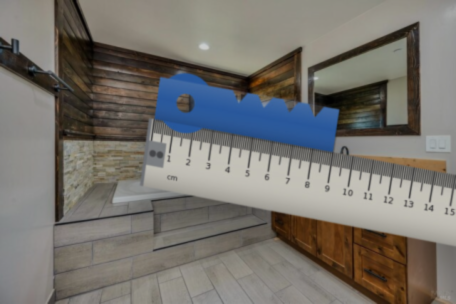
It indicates 9
